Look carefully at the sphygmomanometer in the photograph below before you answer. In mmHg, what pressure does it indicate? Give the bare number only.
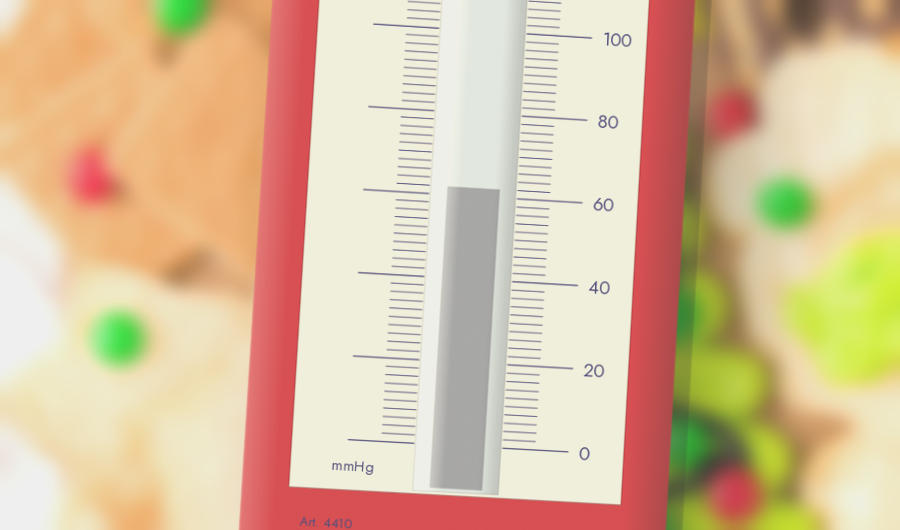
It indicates 62
